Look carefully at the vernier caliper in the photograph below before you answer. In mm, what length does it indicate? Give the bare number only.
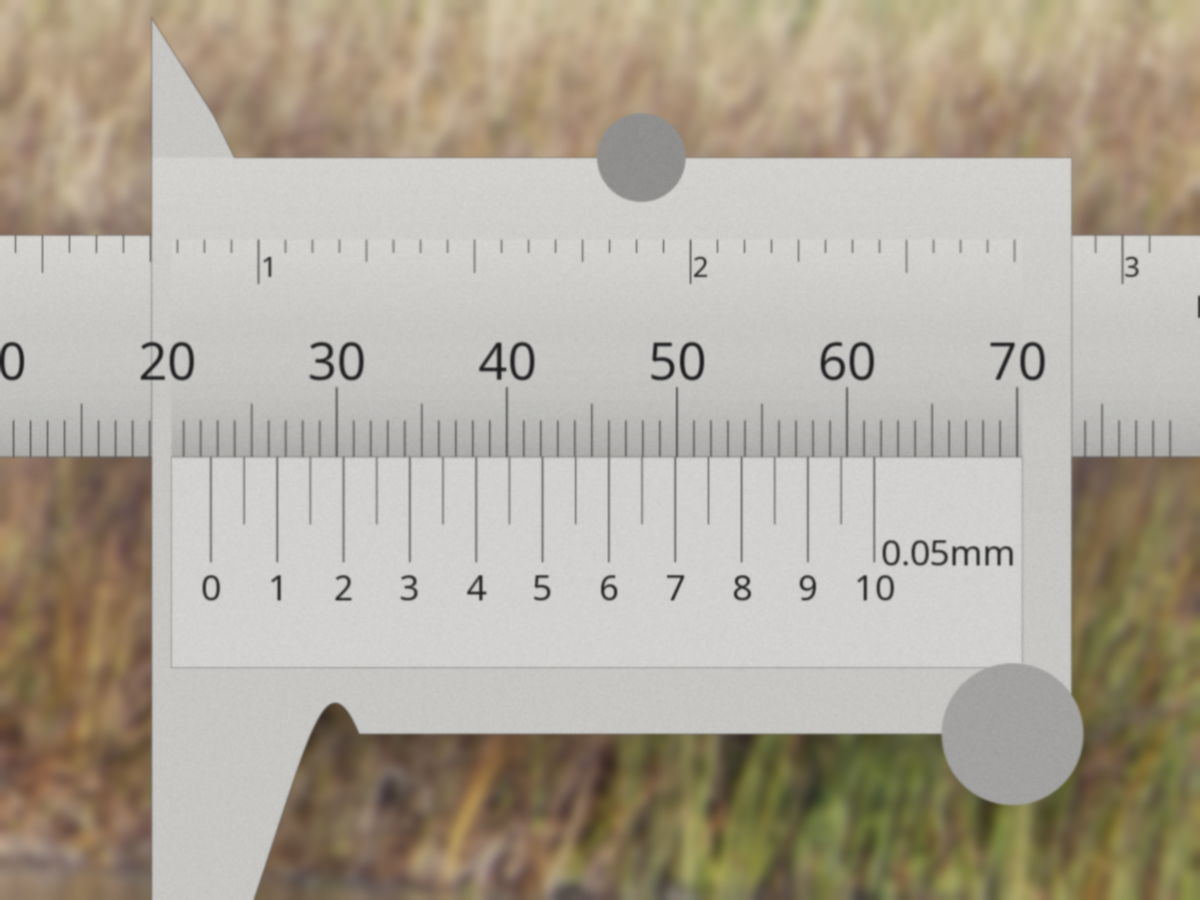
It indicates 22.6
